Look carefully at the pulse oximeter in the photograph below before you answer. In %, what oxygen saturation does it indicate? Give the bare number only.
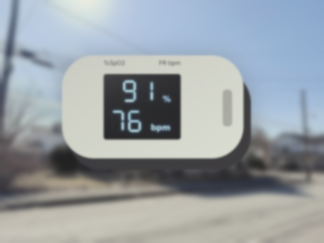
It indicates 91
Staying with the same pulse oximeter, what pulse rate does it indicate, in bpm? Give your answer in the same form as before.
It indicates 76
